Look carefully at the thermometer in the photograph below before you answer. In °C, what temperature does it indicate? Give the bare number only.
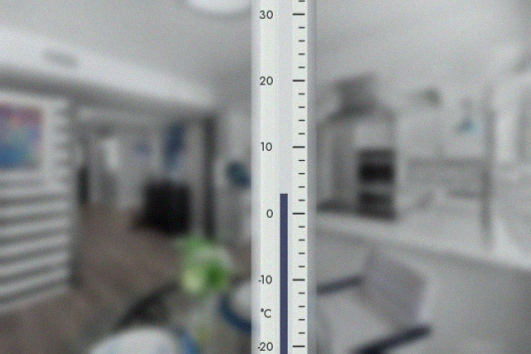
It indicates 3
